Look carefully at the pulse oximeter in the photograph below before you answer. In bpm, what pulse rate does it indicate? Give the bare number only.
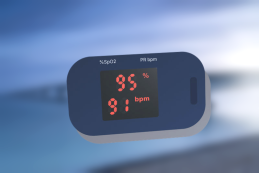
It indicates 91
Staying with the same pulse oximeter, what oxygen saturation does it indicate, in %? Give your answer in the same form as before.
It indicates 95
